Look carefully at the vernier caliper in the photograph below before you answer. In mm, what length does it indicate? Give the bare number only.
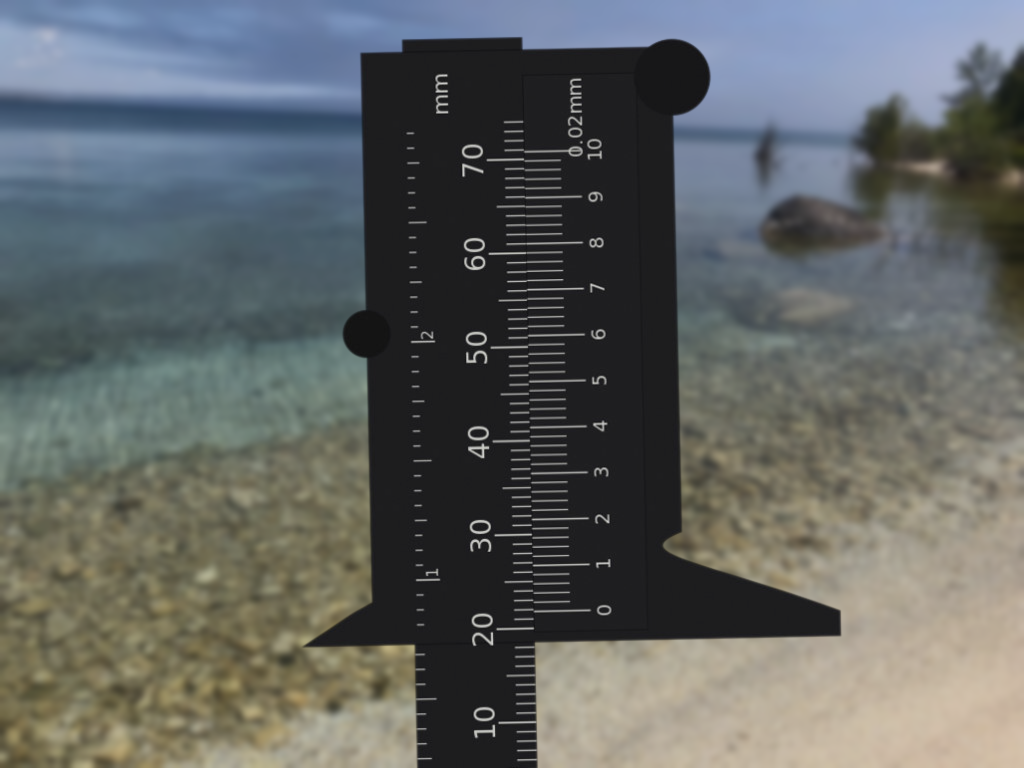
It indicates 21.8
